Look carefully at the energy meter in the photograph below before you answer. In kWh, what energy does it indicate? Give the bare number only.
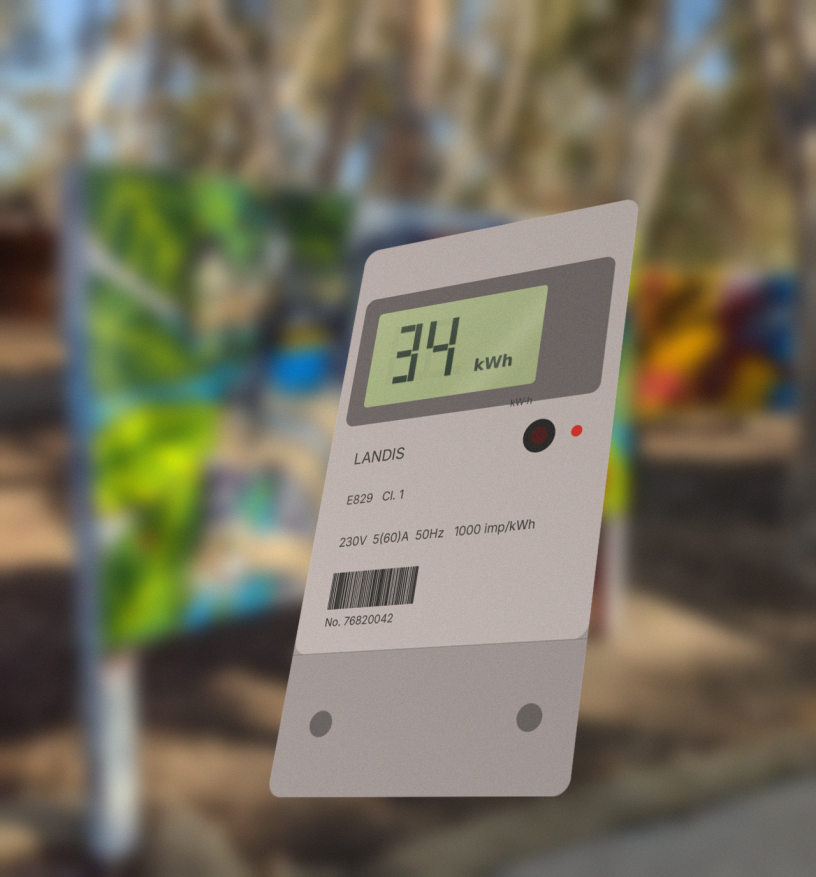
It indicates 34
